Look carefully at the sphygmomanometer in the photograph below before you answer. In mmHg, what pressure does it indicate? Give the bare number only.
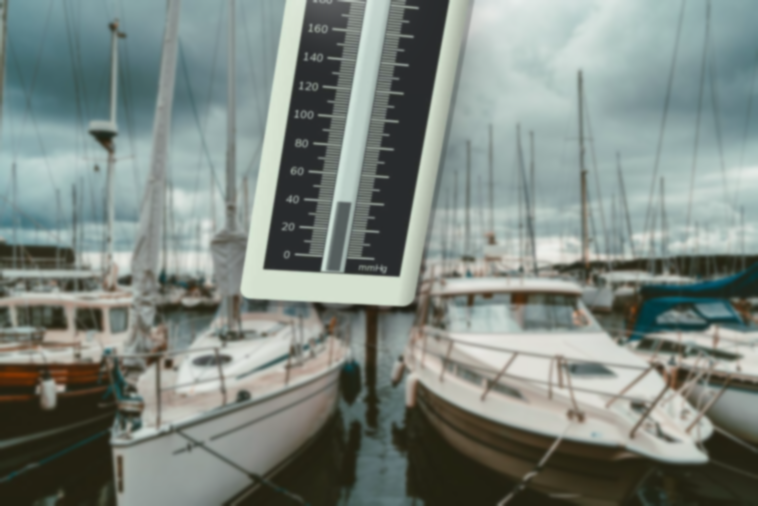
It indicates 40
